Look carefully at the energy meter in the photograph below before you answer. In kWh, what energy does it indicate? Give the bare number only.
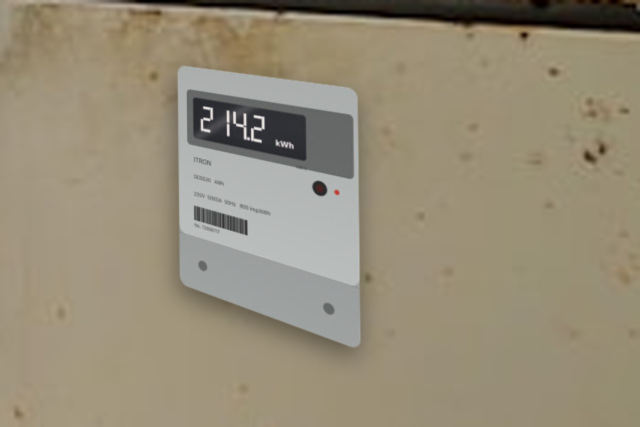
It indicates 214.2
